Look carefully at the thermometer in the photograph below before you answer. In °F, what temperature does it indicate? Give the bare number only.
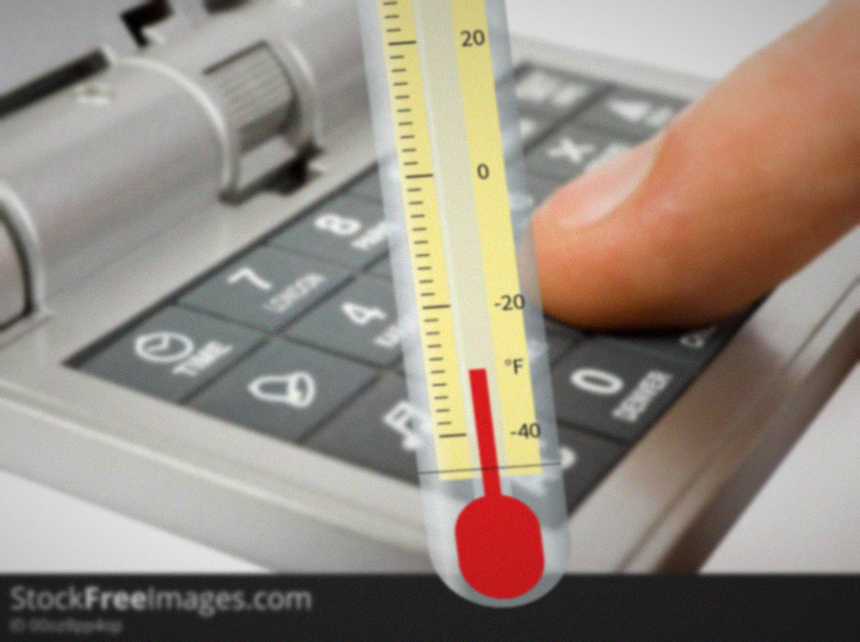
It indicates -30
